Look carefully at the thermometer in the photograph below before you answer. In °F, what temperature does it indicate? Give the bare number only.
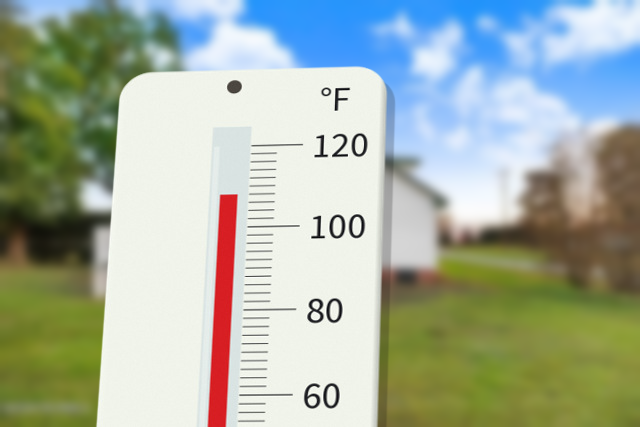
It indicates 108
